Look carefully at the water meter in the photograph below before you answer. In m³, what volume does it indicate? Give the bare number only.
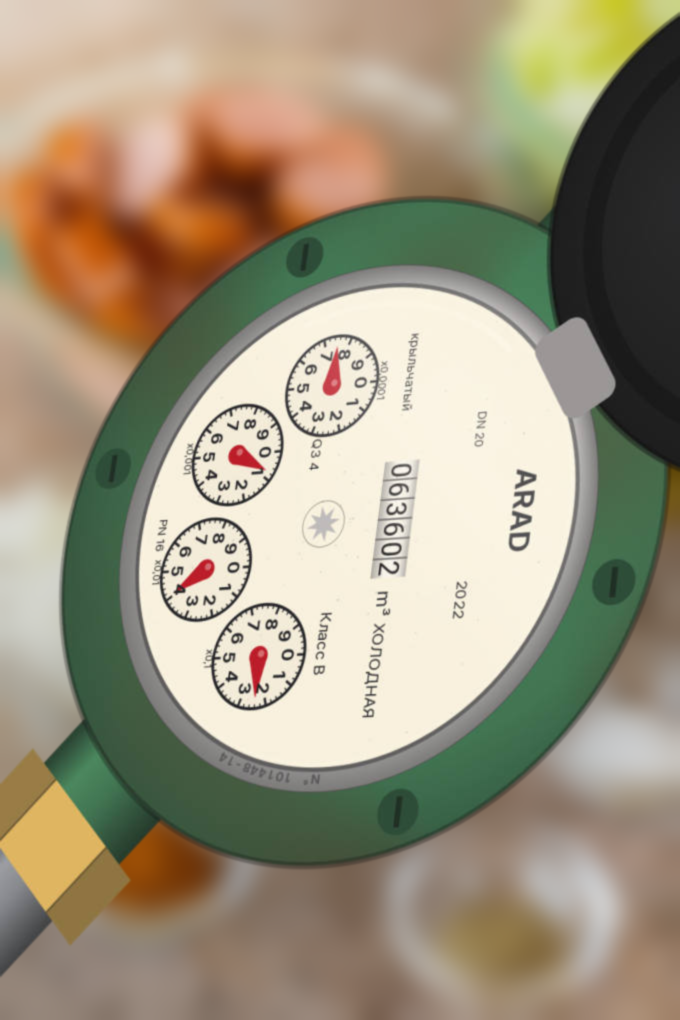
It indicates 63602.2407
